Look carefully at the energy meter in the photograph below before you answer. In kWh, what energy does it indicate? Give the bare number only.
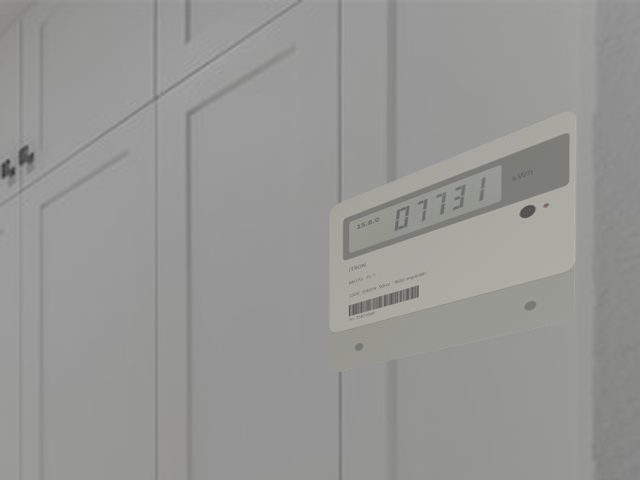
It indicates 7731
